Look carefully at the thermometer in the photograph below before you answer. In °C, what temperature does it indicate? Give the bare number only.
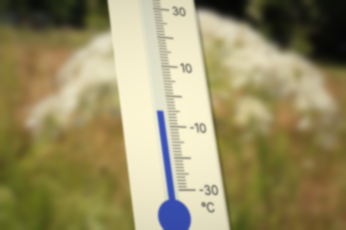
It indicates -5
